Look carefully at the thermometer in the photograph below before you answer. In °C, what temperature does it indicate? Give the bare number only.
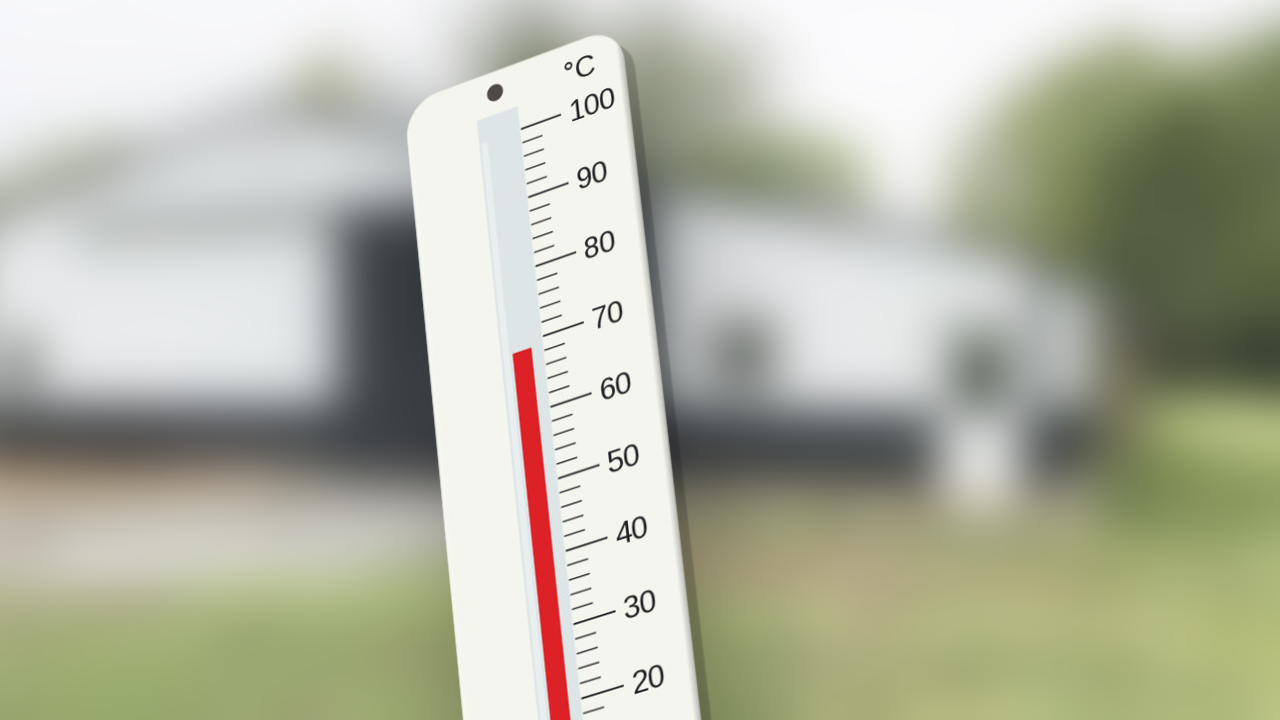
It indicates 69
